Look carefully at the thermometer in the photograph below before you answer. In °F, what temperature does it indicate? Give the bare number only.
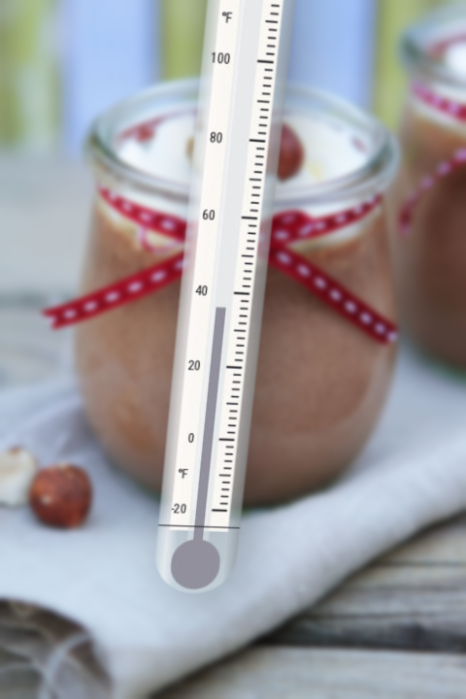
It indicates 36
